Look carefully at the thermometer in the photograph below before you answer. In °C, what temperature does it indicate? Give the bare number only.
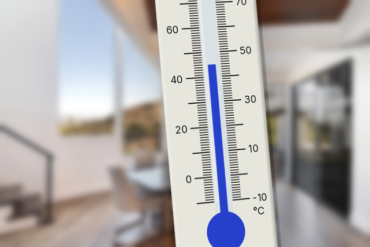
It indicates 45
